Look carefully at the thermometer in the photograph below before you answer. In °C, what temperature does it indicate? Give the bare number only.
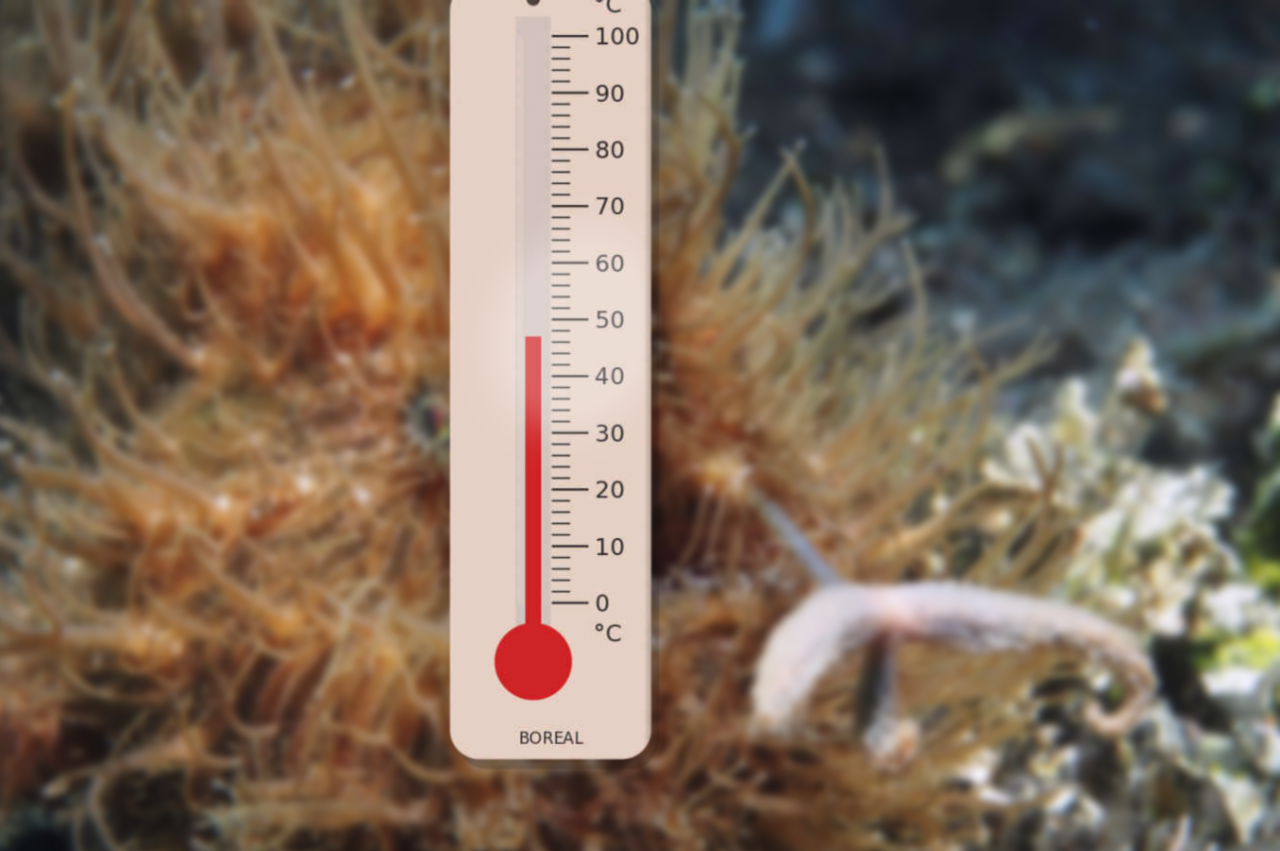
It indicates 47
